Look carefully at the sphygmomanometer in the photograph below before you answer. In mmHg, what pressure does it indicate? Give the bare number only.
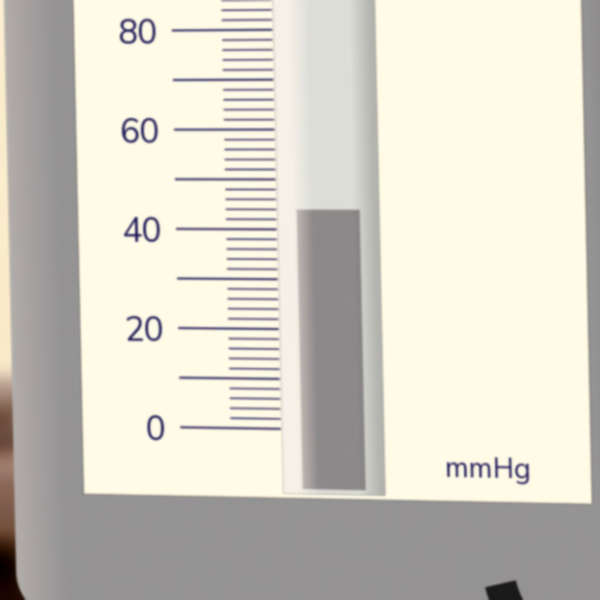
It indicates 44
